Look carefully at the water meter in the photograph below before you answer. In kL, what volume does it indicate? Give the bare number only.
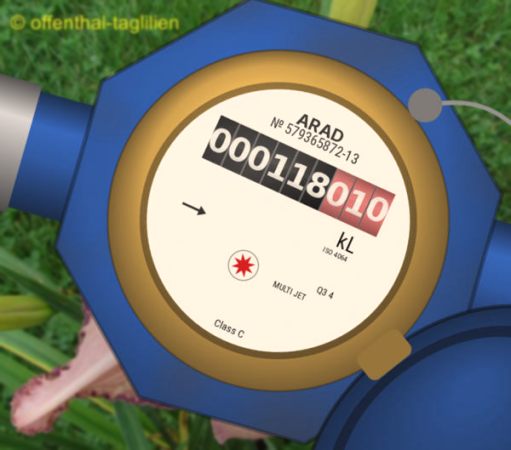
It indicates 118.010
